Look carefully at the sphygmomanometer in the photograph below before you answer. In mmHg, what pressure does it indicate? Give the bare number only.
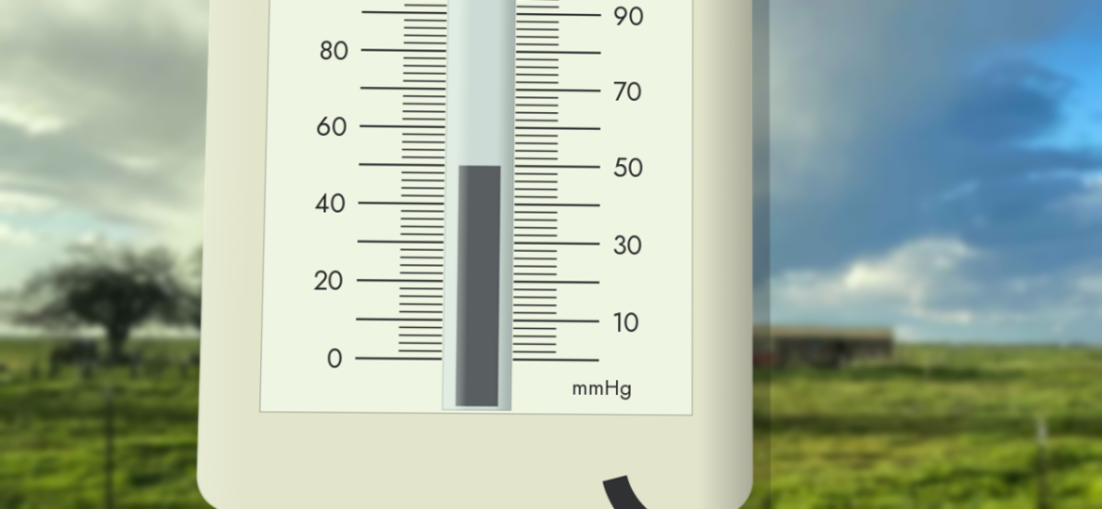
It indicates 50
